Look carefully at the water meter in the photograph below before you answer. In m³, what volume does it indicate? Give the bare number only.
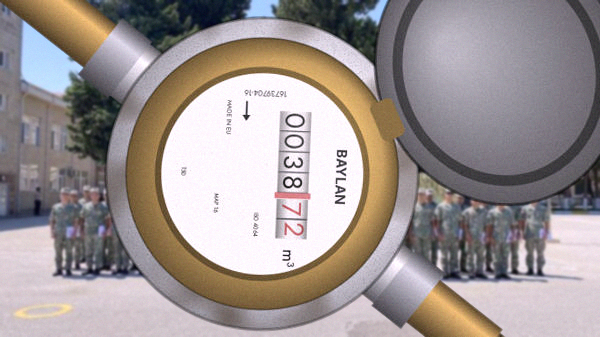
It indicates 38.72
